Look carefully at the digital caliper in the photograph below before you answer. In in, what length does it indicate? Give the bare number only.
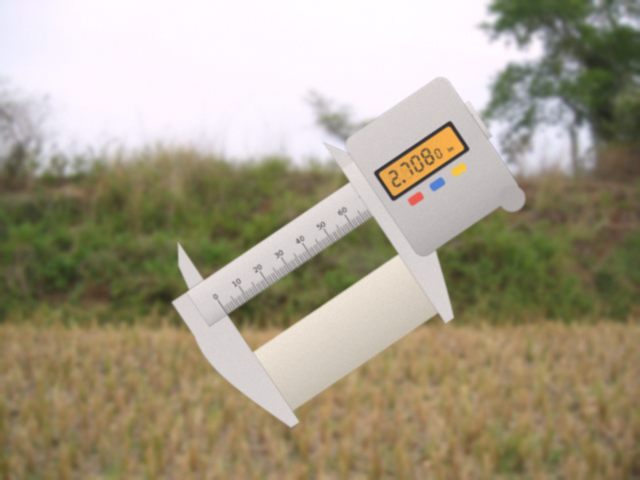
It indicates 2.7080
